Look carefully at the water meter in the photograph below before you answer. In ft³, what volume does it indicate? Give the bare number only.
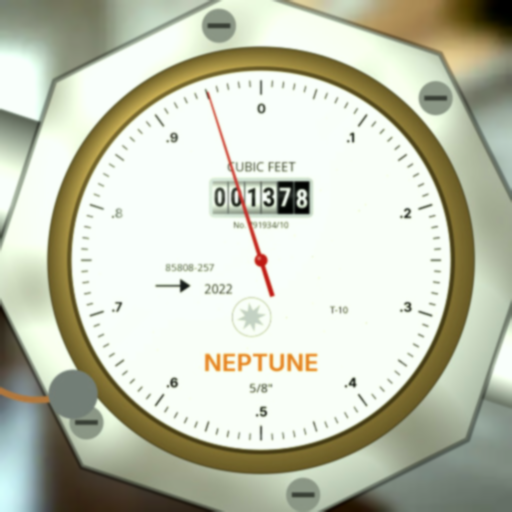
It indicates 1377.95
